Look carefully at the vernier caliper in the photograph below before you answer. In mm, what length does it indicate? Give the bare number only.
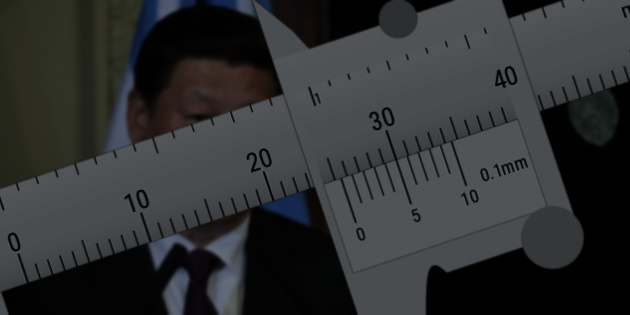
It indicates 25.5
